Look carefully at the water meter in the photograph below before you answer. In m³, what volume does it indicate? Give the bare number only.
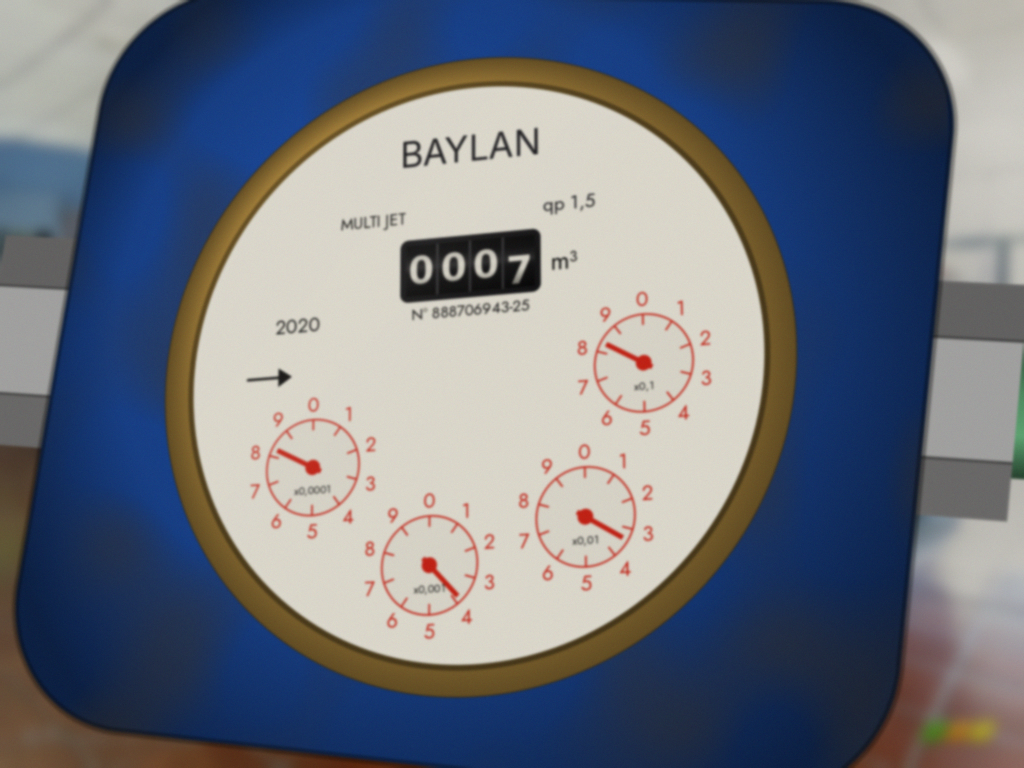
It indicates 6.8338
